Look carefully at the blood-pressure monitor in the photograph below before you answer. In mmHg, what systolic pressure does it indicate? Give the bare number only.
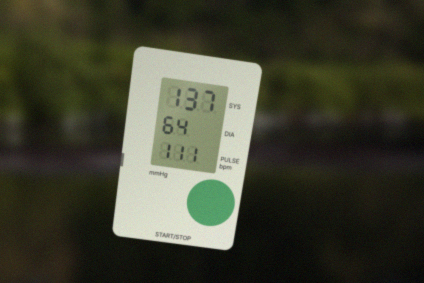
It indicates 137
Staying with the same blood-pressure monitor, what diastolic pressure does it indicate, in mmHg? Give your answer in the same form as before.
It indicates 64
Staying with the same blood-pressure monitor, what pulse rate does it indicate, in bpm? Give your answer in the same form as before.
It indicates 111
